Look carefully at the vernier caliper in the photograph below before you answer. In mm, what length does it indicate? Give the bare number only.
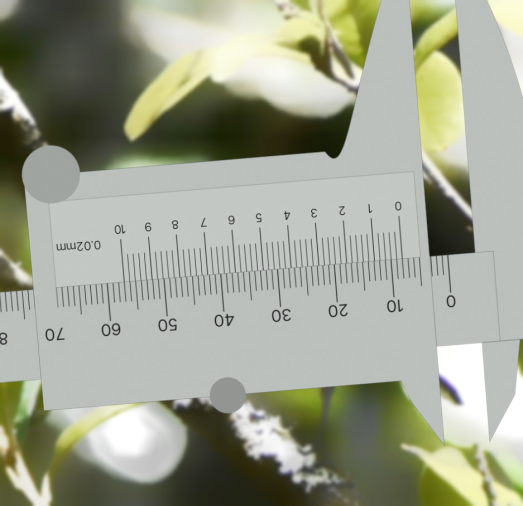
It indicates 8.0
